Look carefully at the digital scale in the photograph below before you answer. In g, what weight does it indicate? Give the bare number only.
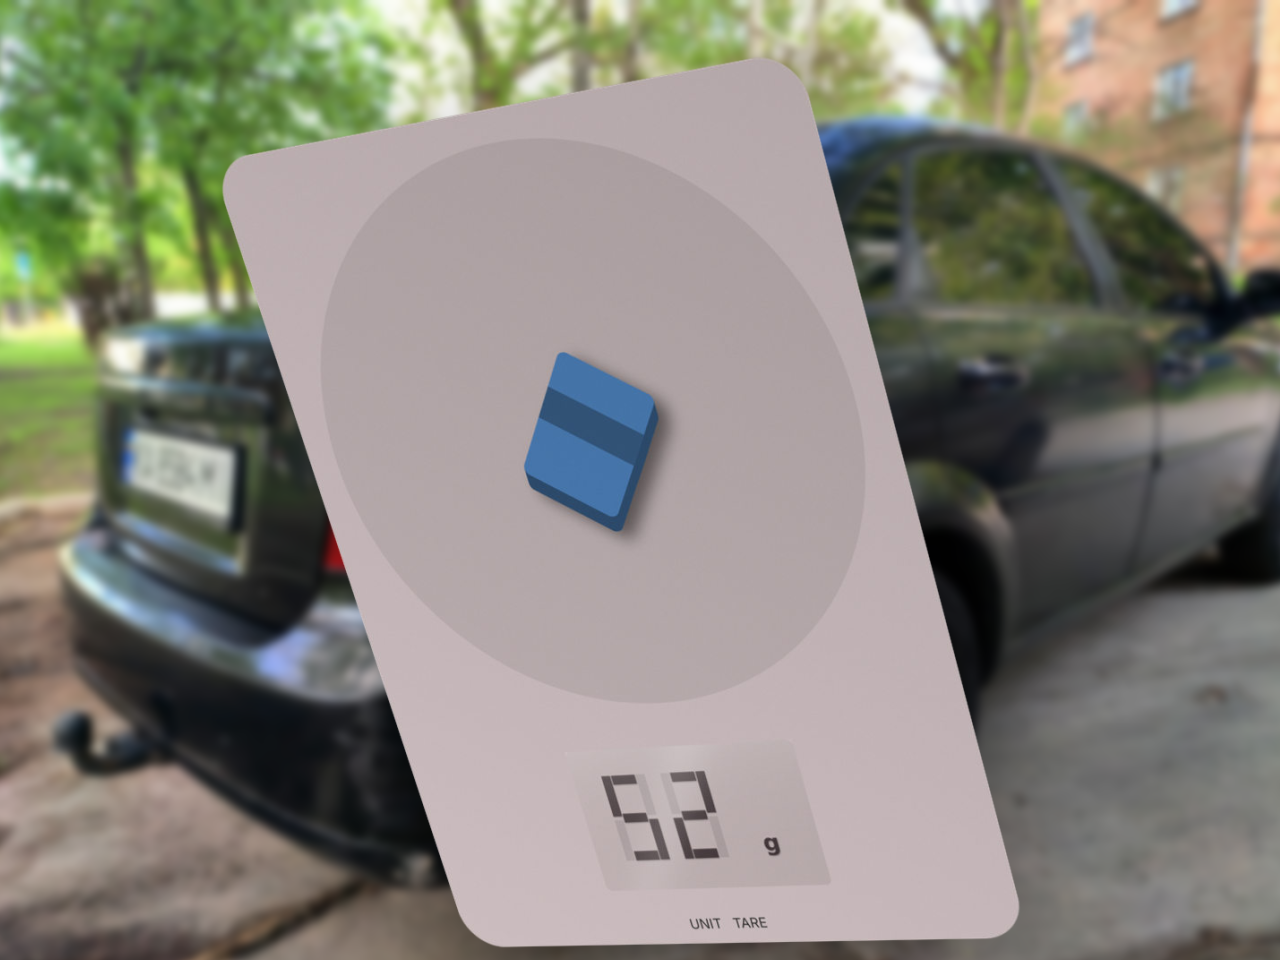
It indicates 52
